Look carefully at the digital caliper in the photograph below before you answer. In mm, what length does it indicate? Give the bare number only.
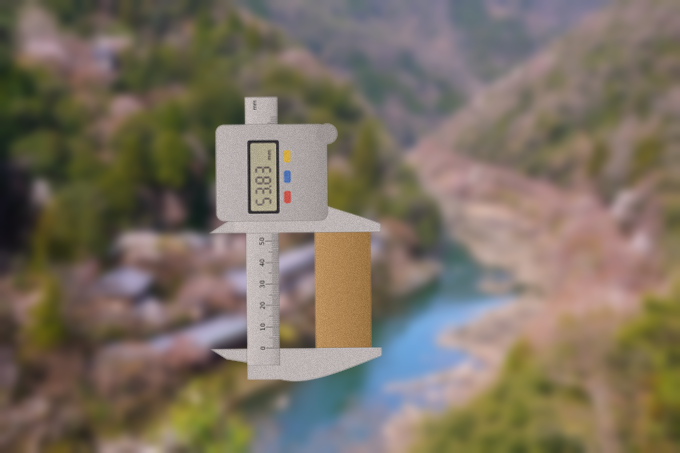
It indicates 53.83
